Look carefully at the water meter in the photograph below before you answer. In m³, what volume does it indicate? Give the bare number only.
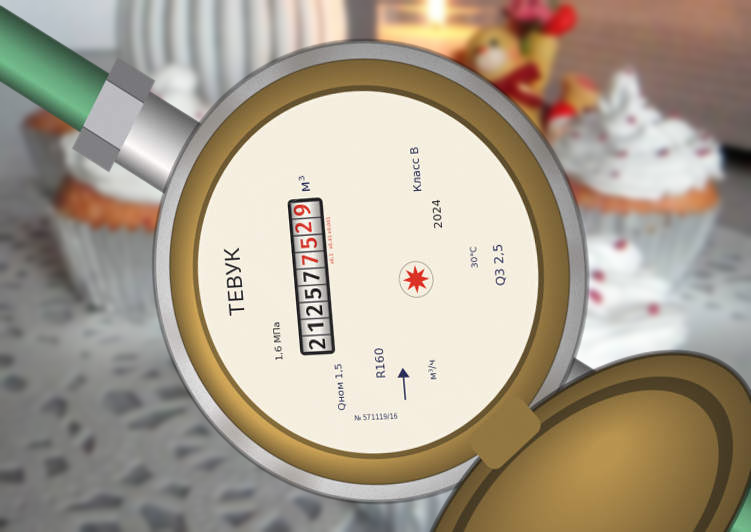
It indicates 21257.7529
